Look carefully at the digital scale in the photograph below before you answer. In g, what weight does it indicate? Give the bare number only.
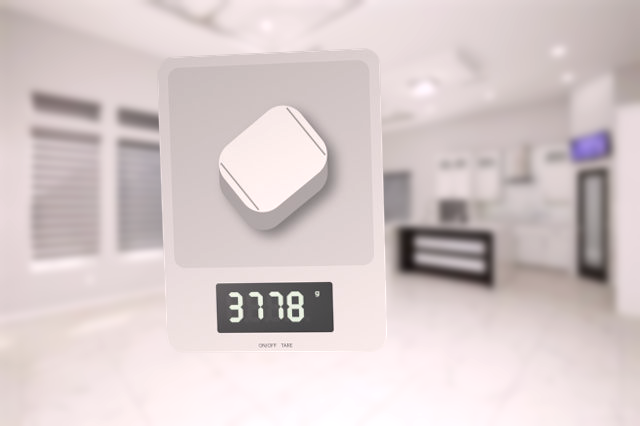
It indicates 3778
